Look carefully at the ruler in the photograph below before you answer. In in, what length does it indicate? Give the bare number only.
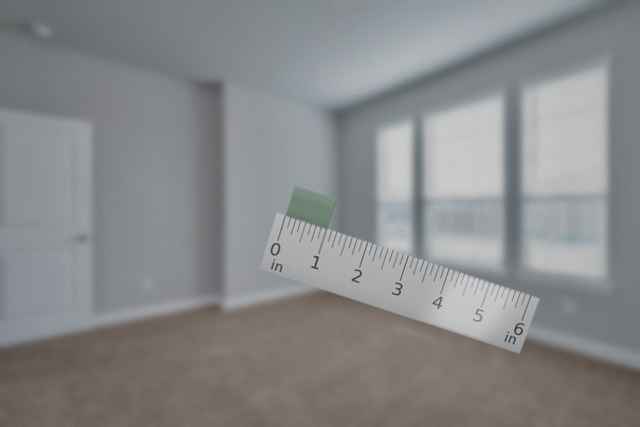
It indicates 1
